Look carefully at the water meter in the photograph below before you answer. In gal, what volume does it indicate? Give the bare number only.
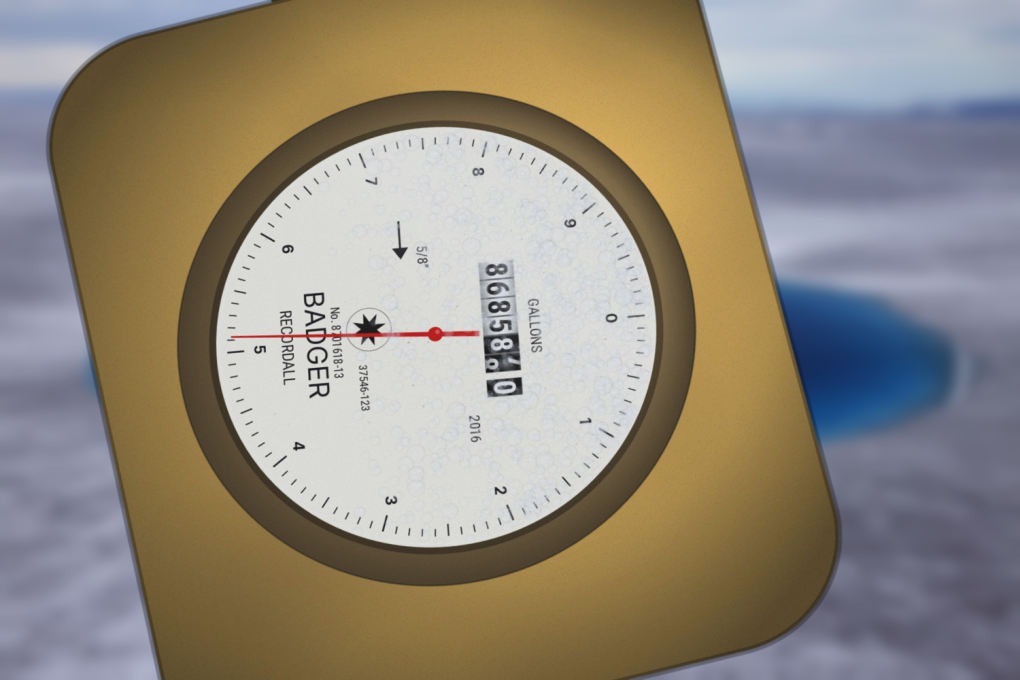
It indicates 8685875.1
